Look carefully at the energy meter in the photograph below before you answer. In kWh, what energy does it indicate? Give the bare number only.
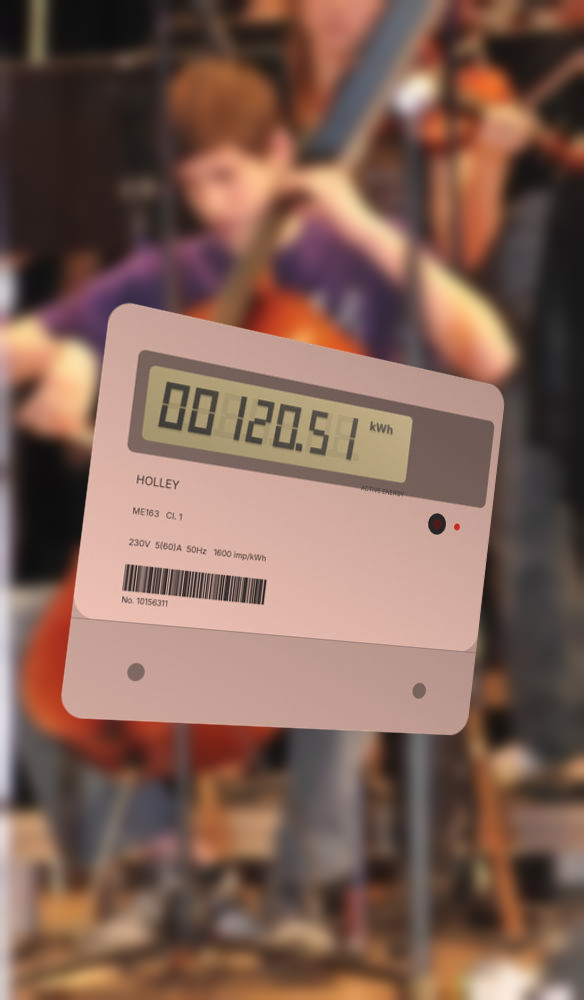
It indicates 120.51
